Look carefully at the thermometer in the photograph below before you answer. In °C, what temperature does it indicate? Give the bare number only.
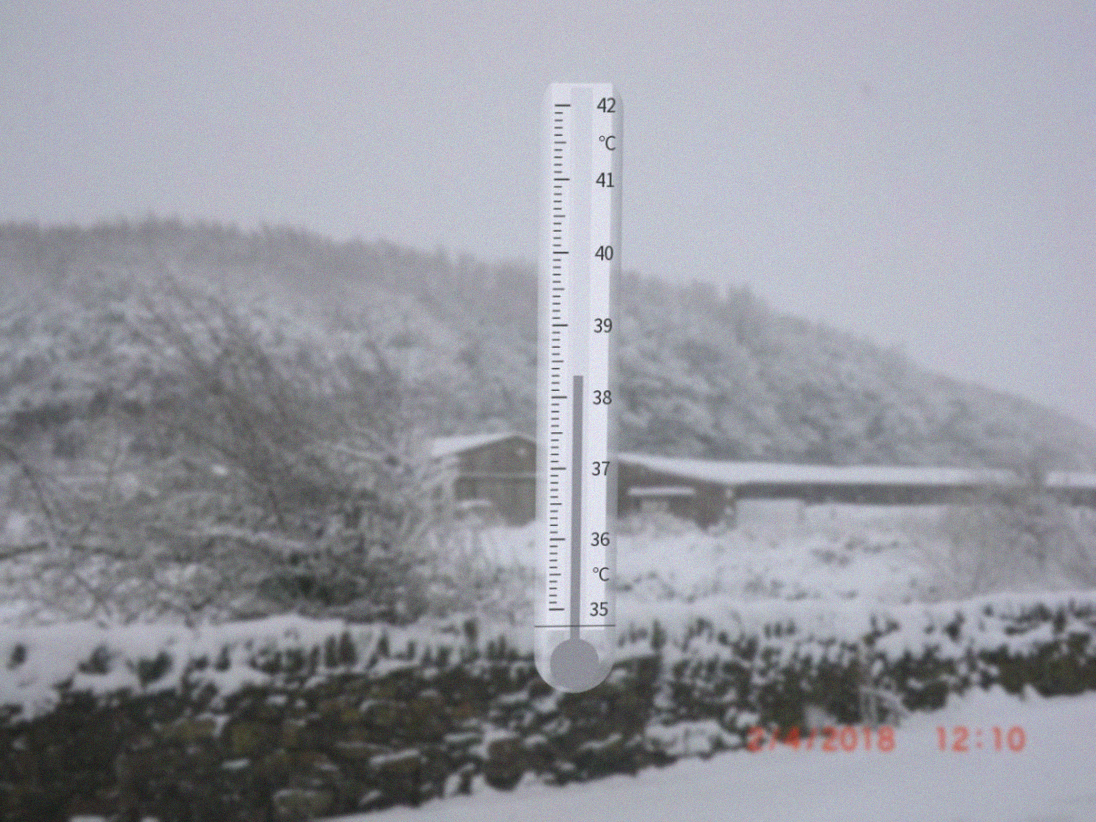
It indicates 38.3
